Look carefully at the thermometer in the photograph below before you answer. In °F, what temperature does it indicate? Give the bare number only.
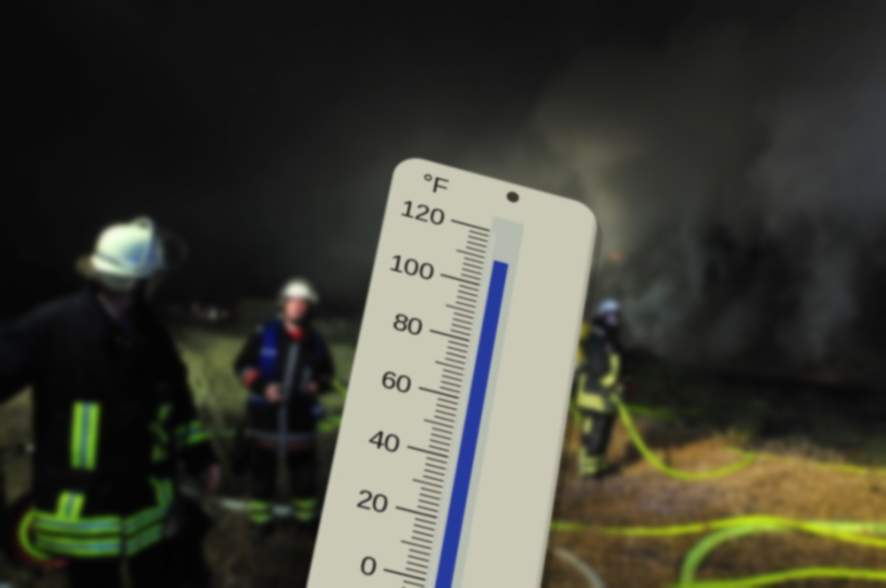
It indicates 110
